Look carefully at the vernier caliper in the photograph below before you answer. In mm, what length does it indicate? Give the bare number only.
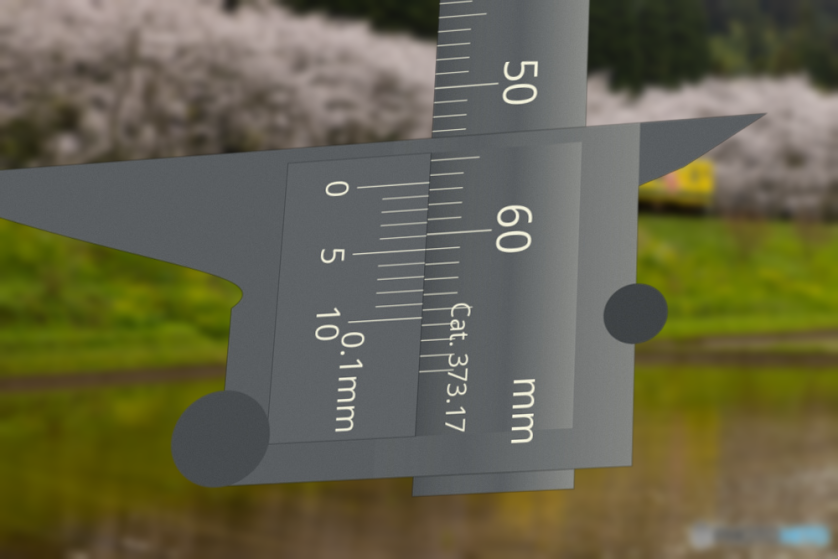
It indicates 56.5
